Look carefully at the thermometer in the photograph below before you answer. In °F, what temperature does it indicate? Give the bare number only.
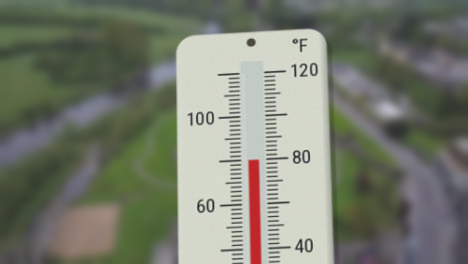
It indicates 80
